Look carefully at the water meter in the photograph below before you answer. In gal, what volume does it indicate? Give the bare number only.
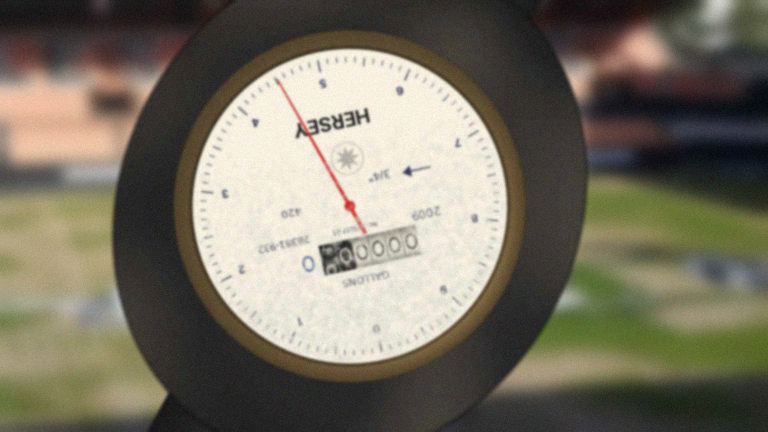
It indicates 64.5
